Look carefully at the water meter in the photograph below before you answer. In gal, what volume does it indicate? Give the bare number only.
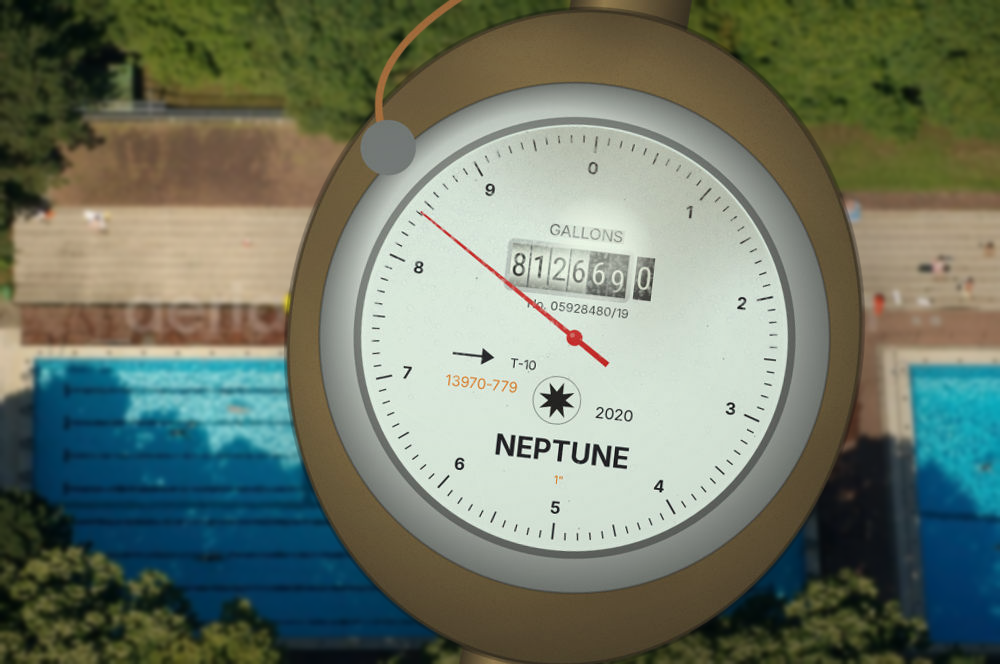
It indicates 8126688.4
